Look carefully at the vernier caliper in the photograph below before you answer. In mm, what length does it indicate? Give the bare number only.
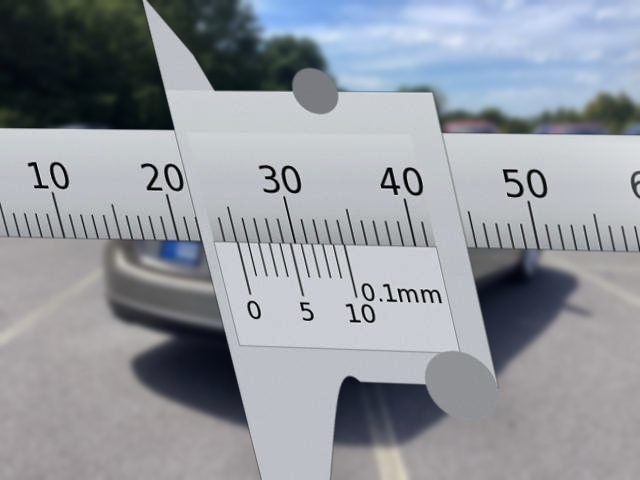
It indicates 25.1
